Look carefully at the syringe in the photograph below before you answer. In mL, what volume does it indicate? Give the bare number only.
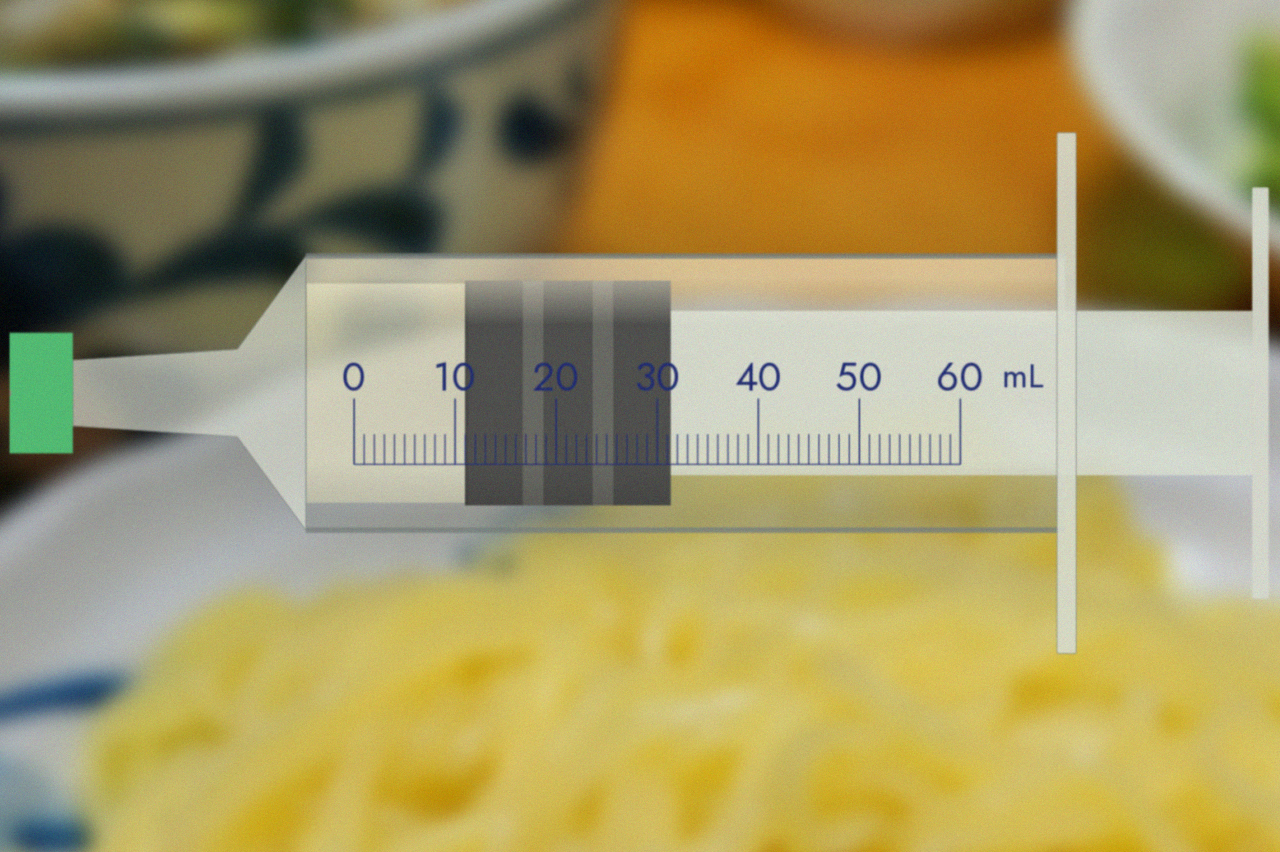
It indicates 11
